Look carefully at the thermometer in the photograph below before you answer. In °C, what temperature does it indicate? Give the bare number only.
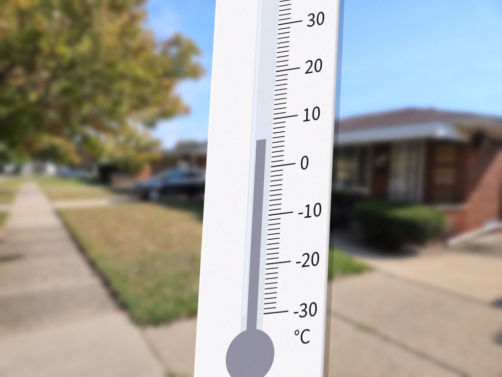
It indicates 6
